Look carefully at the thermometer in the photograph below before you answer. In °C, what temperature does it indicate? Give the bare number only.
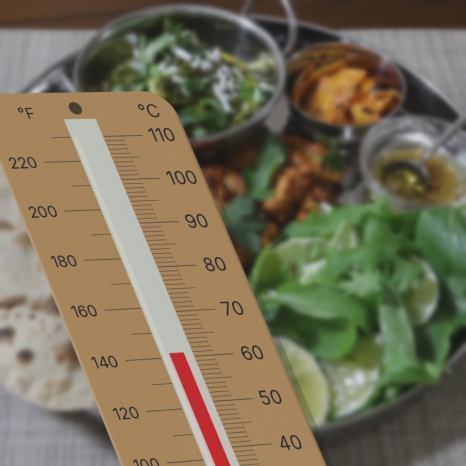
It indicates 61
